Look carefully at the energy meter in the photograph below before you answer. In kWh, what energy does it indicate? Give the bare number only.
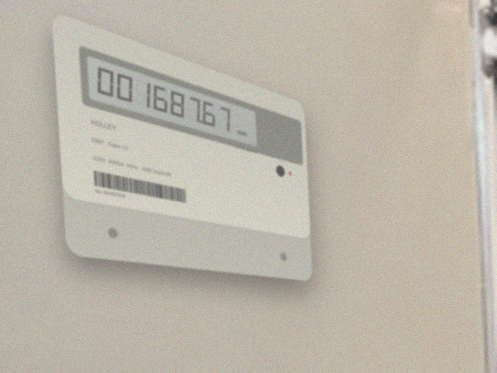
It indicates 1687.67
